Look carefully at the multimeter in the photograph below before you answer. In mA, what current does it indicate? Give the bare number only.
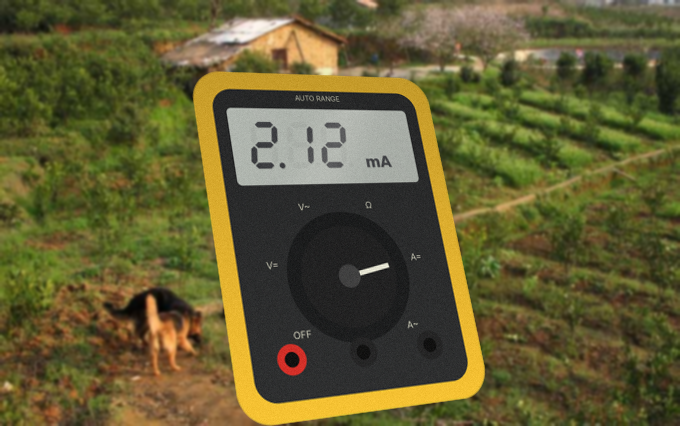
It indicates 2.12
